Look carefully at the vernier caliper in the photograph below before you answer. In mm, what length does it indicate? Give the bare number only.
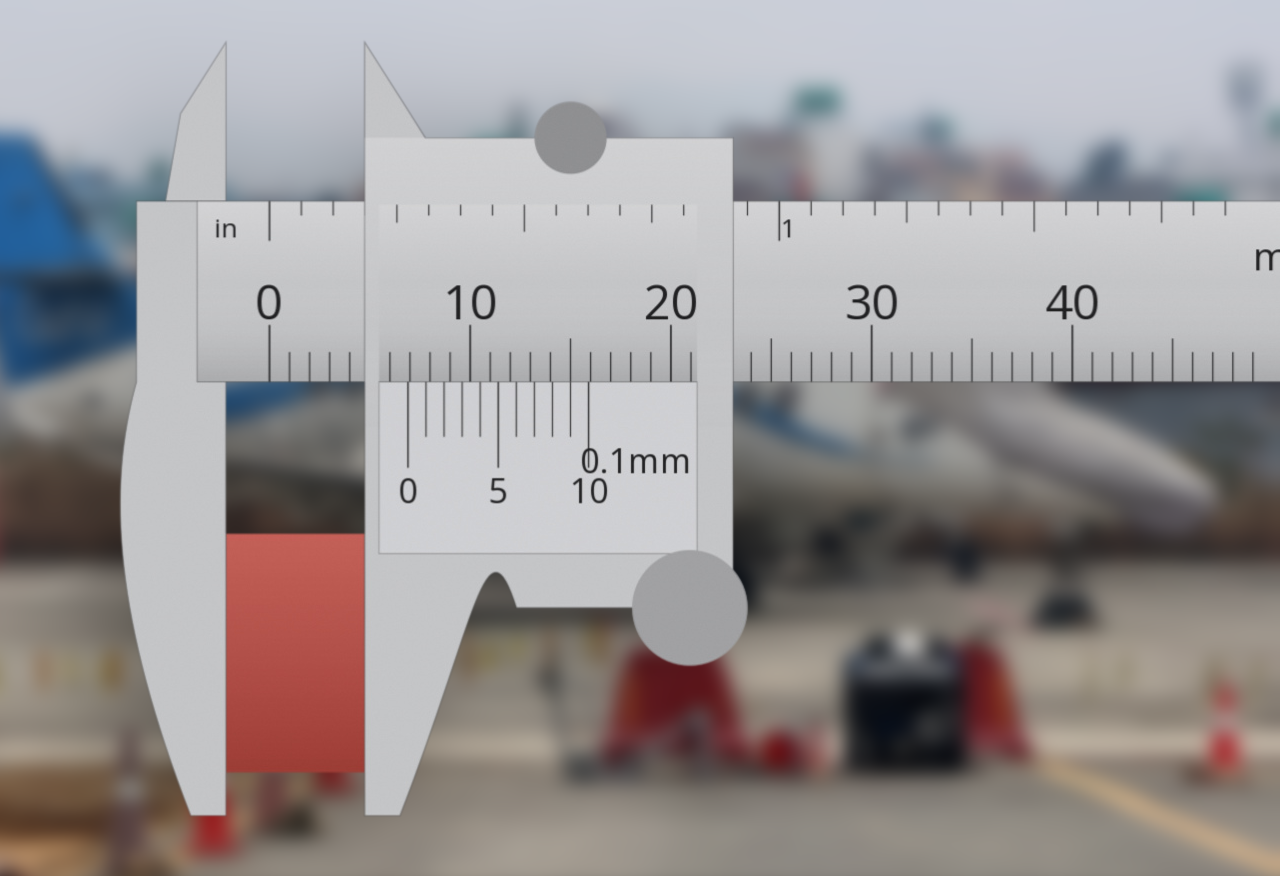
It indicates 6.9
